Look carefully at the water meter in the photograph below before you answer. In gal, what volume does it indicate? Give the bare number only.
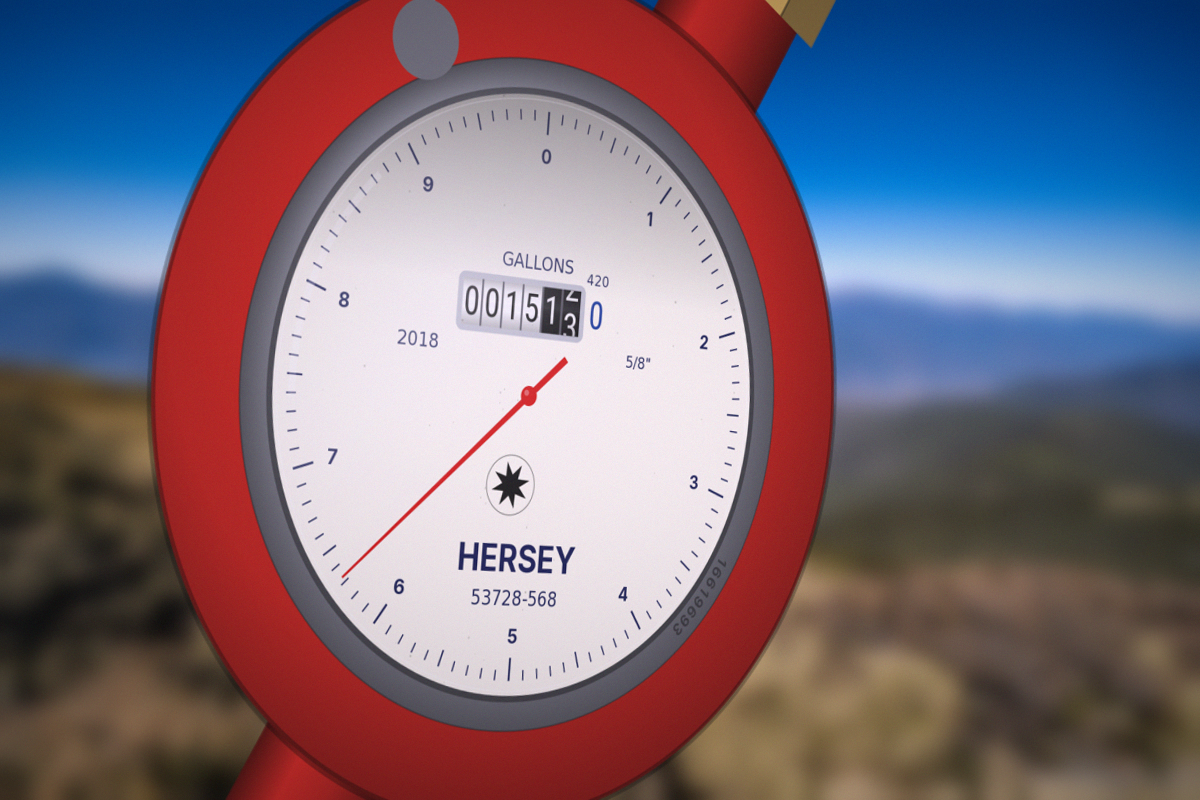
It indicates 15126.3
